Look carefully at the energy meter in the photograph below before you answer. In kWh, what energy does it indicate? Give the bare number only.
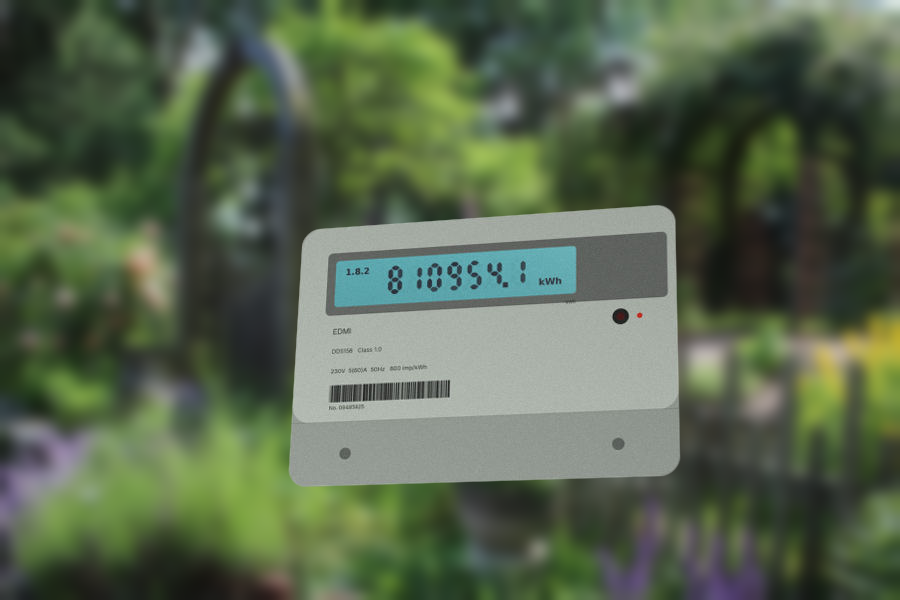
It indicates 810954.1
